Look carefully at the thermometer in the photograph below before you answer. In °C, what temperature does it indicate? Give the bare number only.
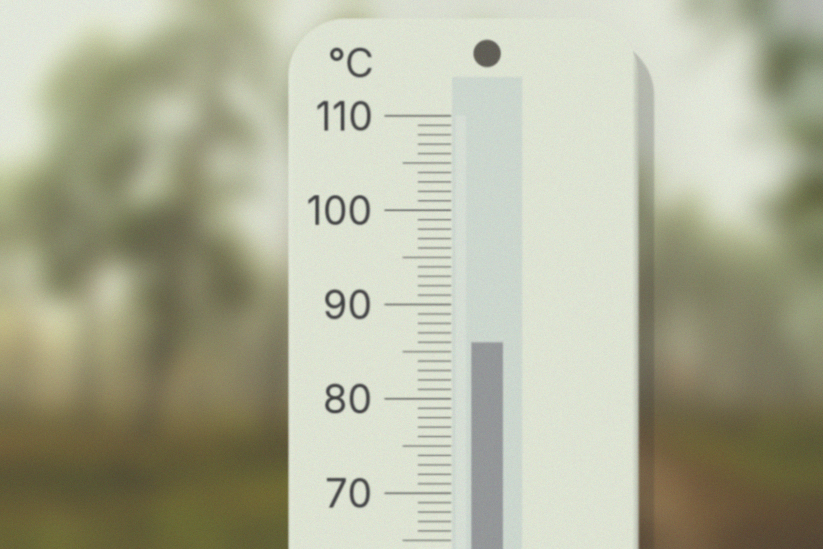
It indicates 86
